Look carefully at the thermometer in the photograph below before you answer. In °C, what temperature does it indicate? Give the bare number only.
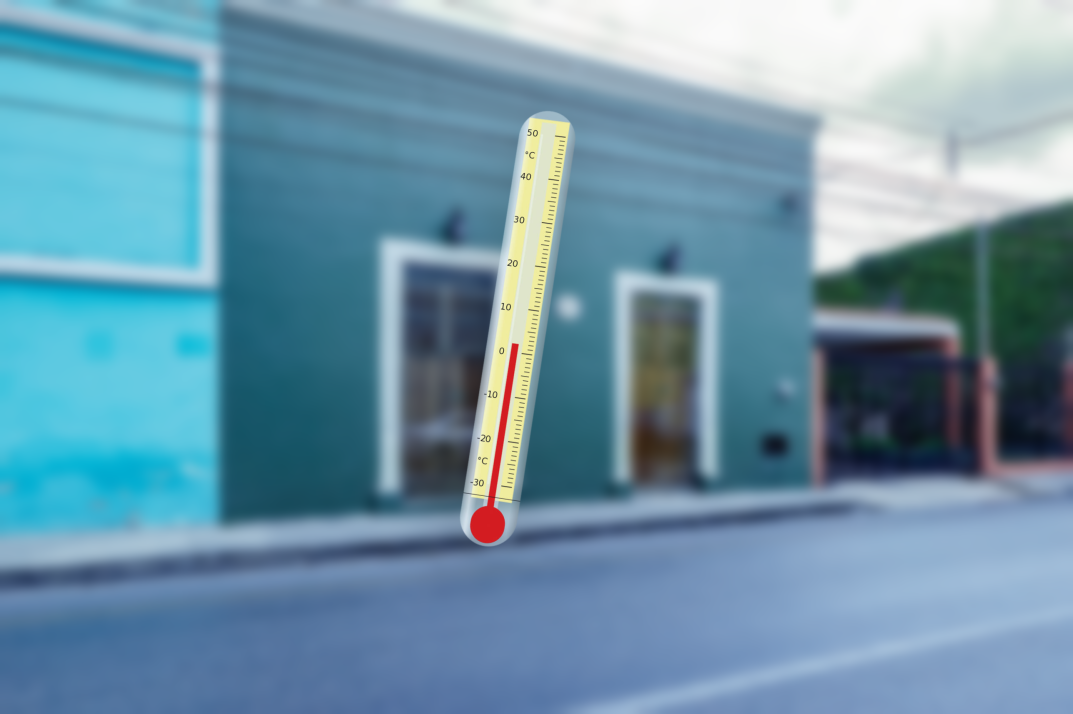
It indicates 2
